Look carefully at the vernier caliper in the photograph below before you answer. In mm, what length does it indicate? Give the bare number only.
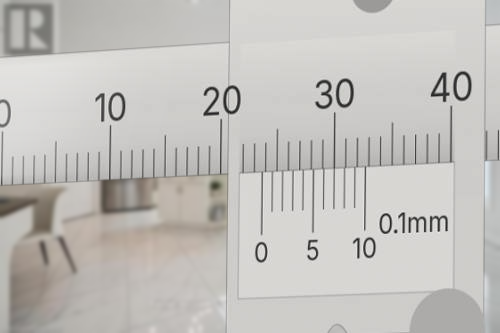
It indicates 23.7
